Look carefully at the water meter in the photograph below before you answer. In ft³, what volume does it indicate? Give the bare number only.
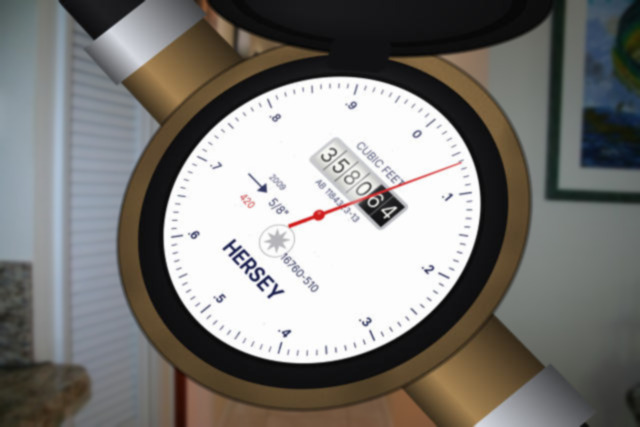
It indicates 358064.06
